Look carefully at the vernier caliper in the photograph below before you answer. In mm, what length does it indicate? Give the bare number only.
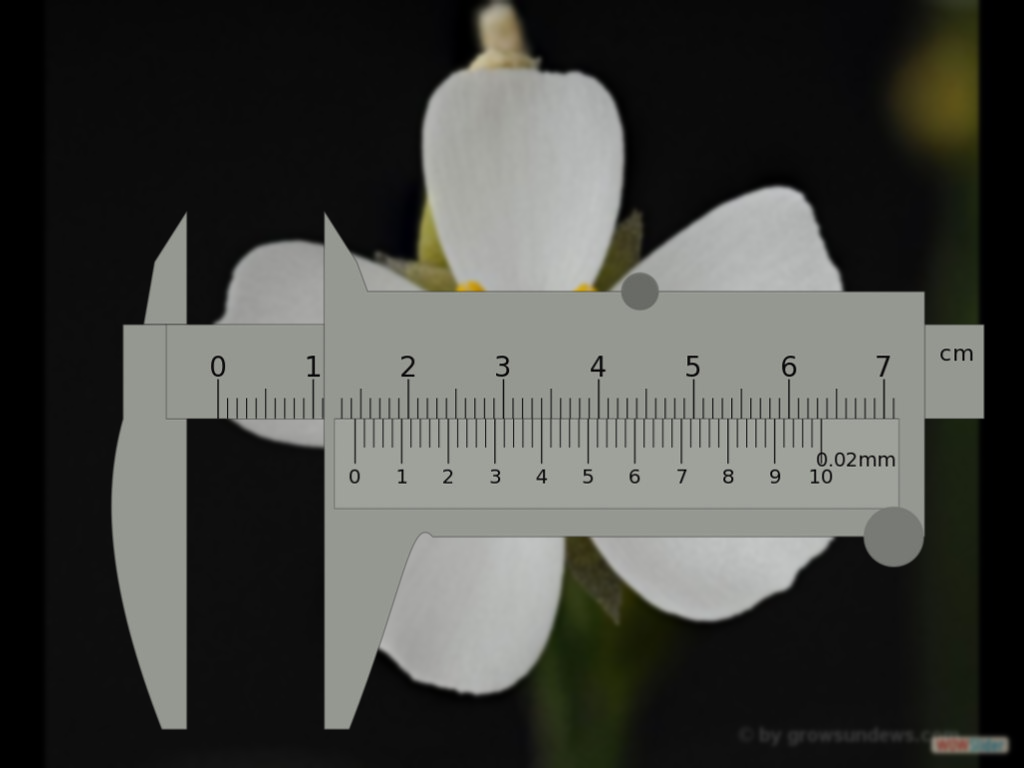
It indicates 14.4
